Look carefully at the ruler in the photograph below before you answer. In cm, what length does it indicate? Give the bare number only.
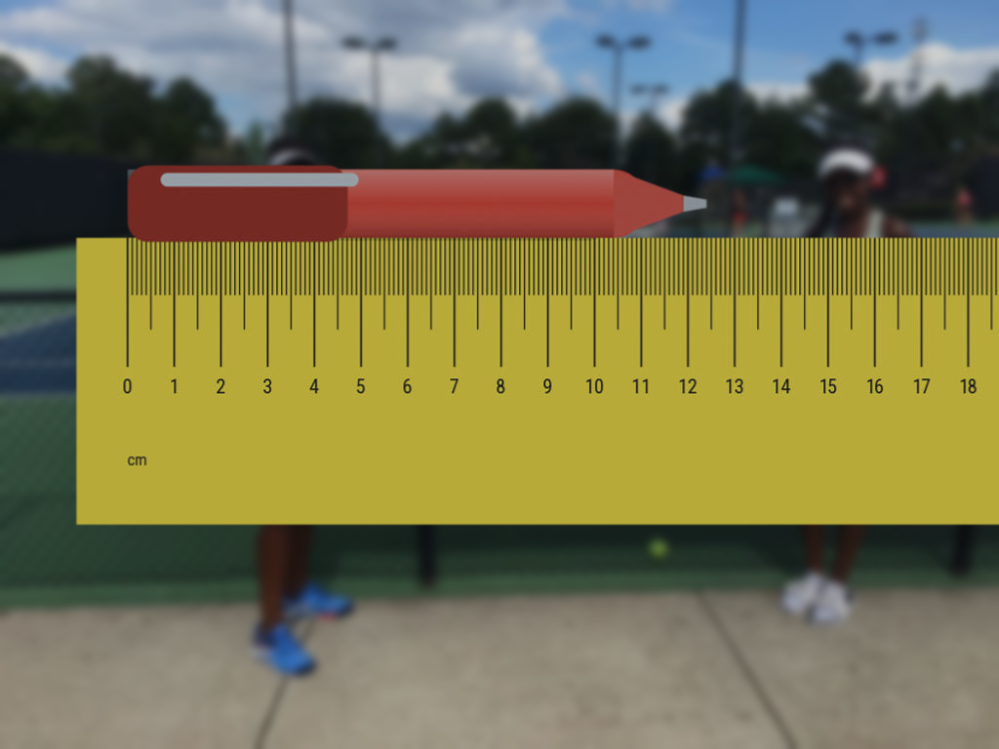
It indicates 12.4
